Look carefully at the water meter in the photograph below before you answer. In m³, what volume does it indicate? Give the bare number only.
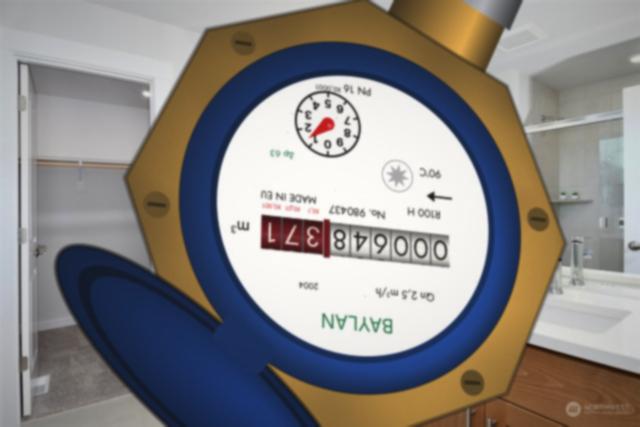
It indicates 648.3711
